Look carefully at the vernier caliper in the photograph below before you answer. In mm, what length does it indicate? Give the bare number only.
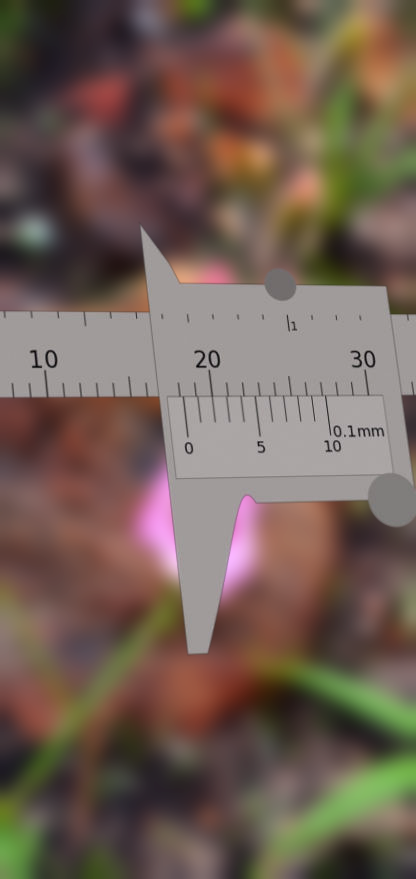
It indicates 18.2
